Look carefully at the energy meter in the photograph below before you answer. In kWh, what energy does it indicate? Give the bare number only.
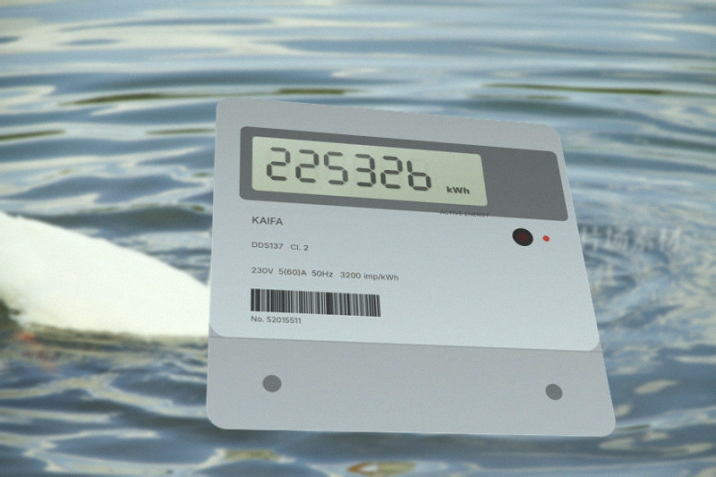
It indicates 225326
